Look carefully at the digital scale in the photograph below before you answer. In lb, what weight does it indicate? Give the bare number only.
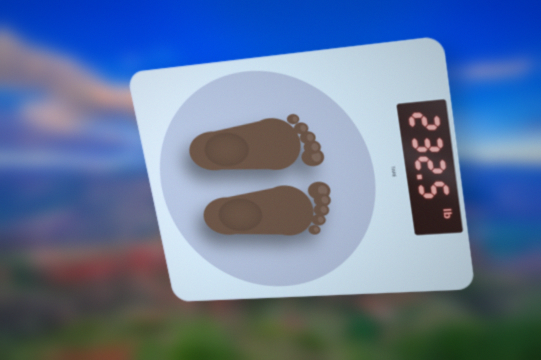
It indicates 232.5
